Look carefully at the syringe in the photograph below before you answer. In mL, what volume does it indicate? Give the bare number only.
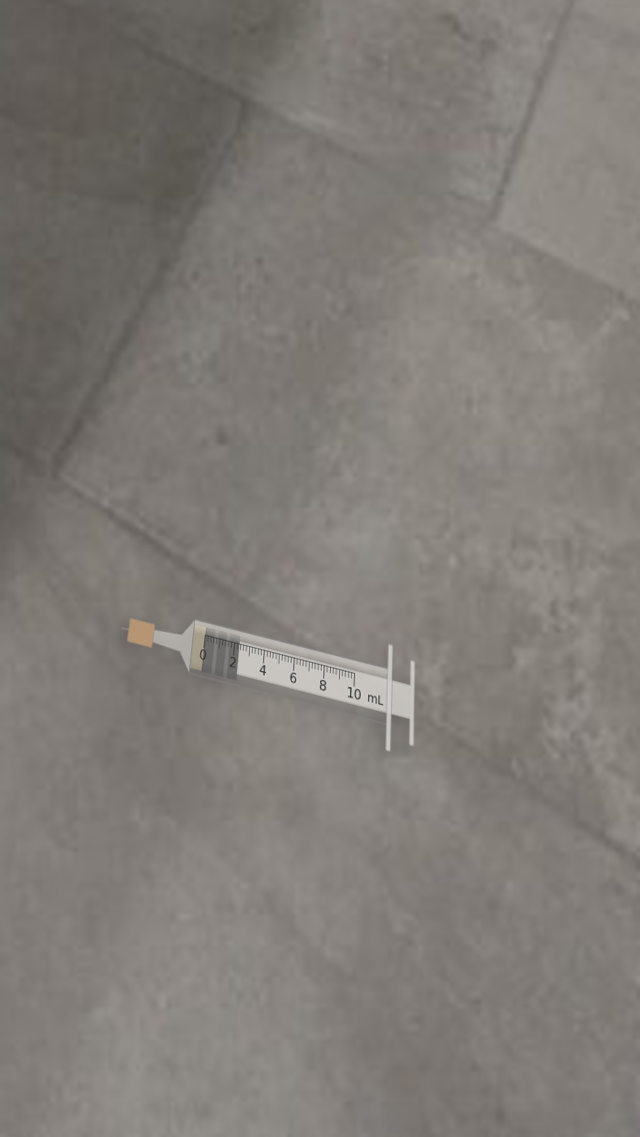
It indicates 0
